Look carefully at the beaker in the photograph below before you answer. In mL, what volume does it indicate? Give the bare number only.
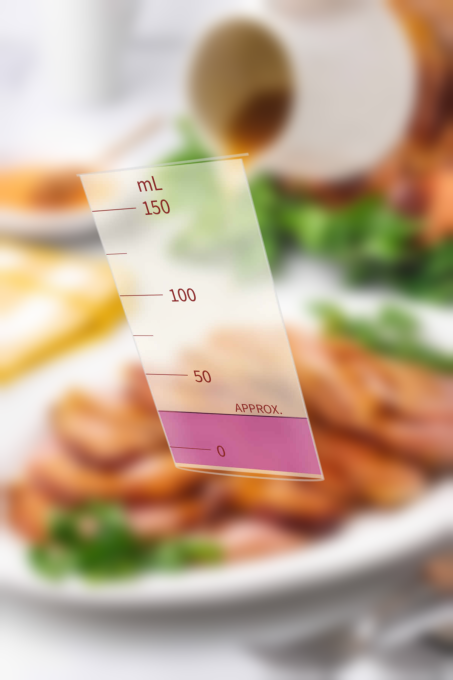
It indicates 25
